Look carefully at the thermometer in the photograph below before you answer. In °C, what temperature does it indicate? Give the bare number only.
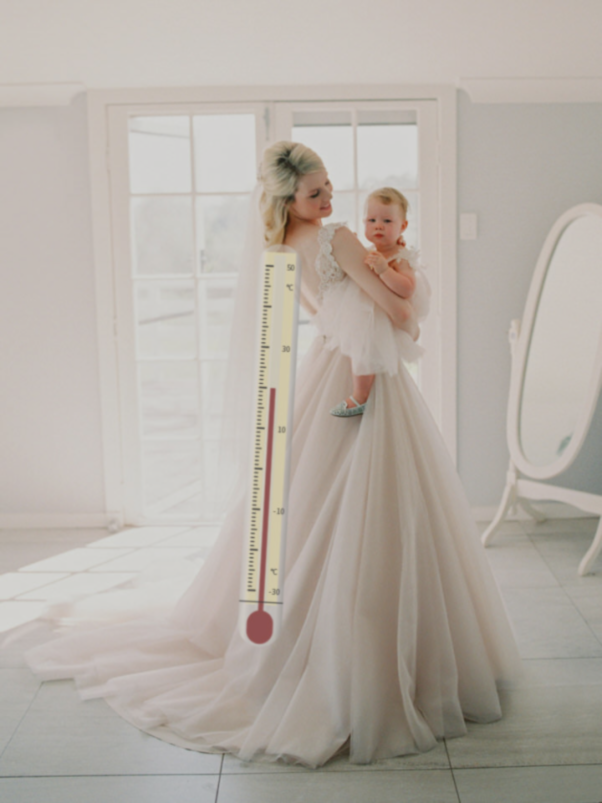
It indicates 20
